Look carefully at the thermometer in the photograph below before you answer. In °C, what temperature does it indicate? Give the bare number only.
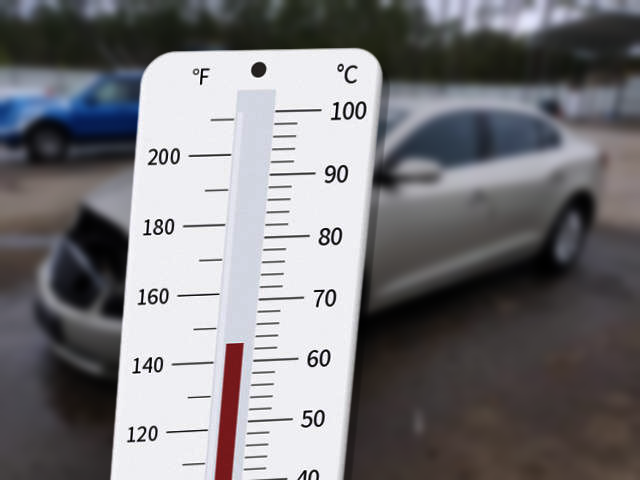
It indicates 63
